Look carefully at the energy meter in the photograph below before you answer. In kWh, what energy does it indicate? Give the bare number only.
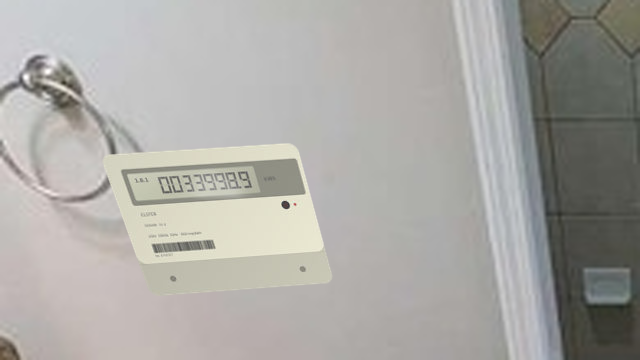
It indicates 33998.9
